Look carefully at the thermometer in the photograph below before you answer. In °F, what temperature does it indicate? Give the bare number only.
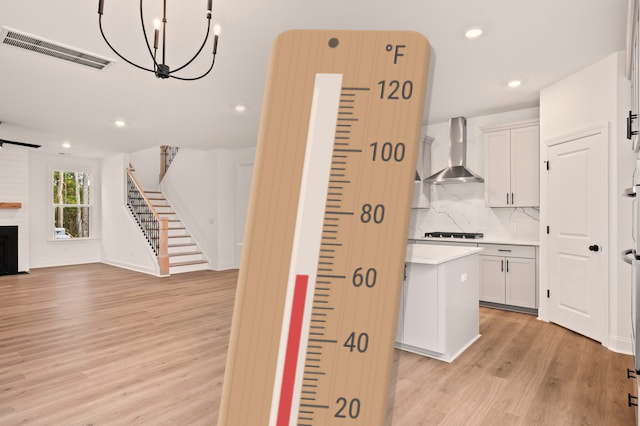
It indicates 60
